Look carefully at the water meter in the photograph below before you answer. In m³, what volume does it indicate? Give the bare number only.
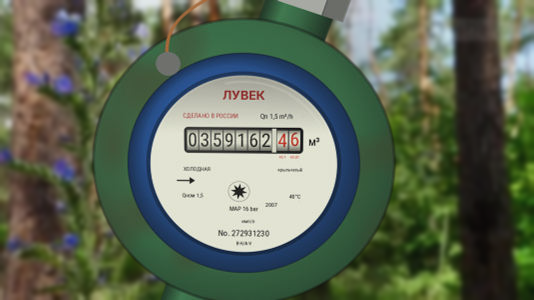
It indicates 359162.46
